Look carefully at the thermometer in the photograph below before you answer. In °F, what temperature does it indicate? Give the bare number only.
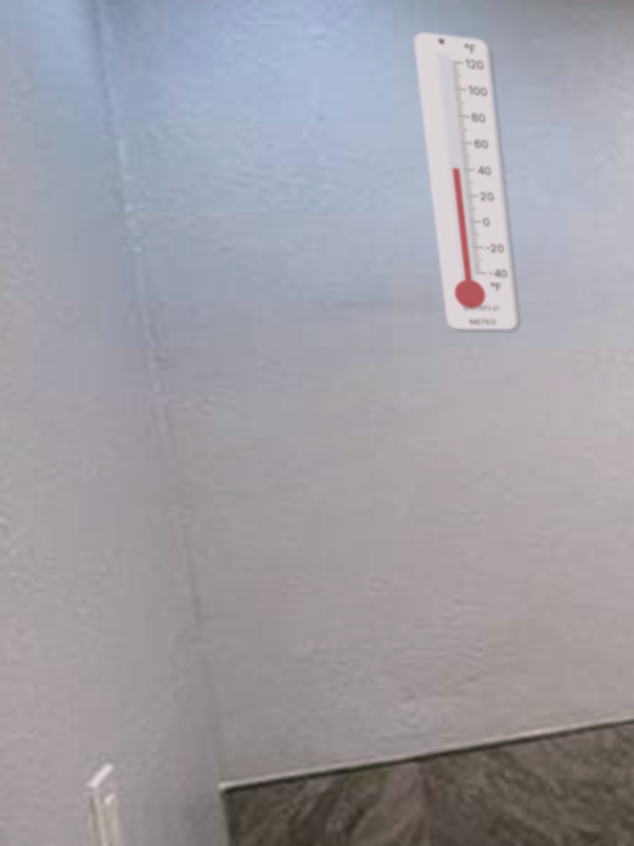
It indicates 40
